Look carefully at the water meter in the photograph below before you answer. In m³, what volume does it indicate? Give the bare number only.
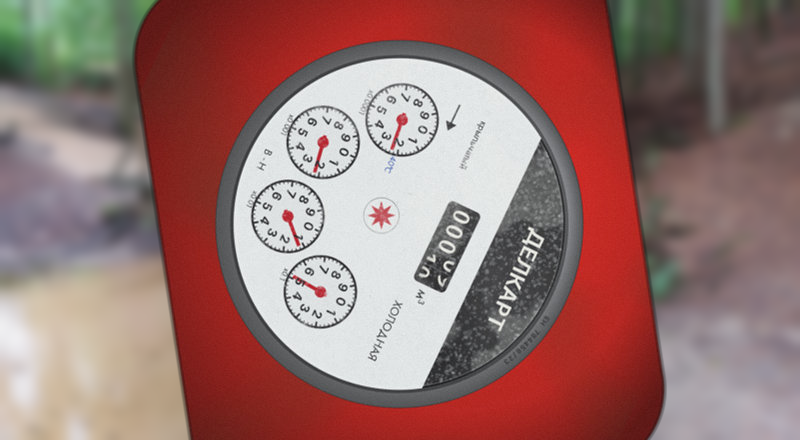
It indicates 9.5122
